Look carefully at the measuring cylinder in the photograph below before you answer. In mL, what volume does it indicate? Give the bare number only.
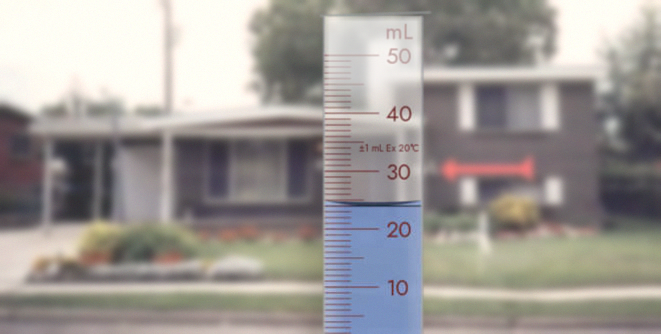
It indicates 24
